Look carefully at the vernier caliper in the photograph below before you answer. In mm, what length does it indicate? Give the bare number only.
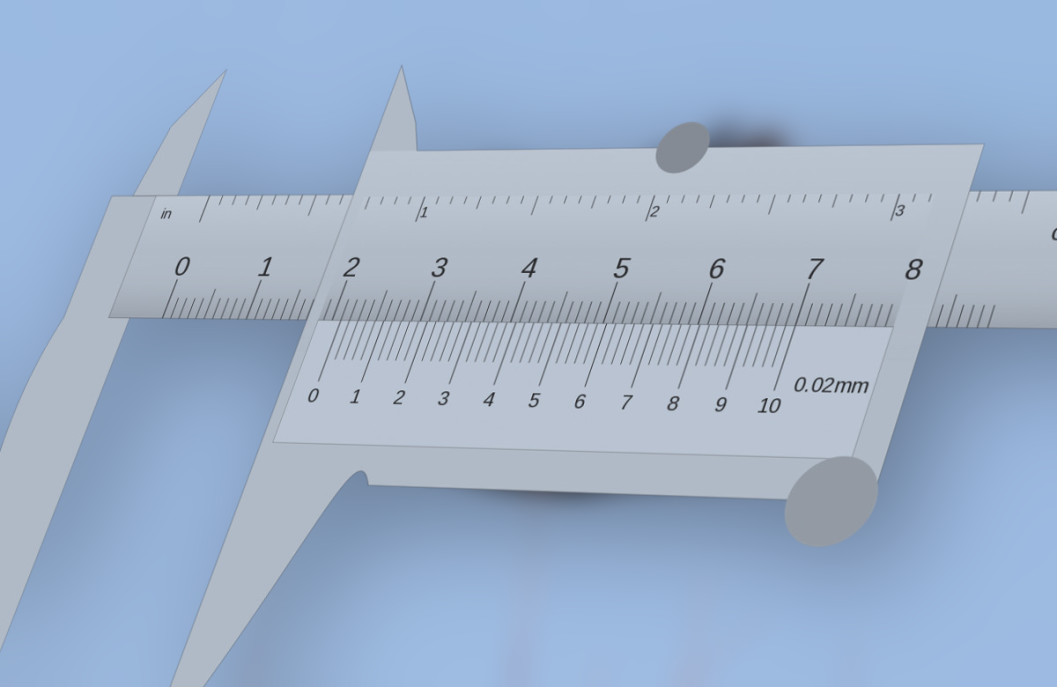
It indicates 21.0
